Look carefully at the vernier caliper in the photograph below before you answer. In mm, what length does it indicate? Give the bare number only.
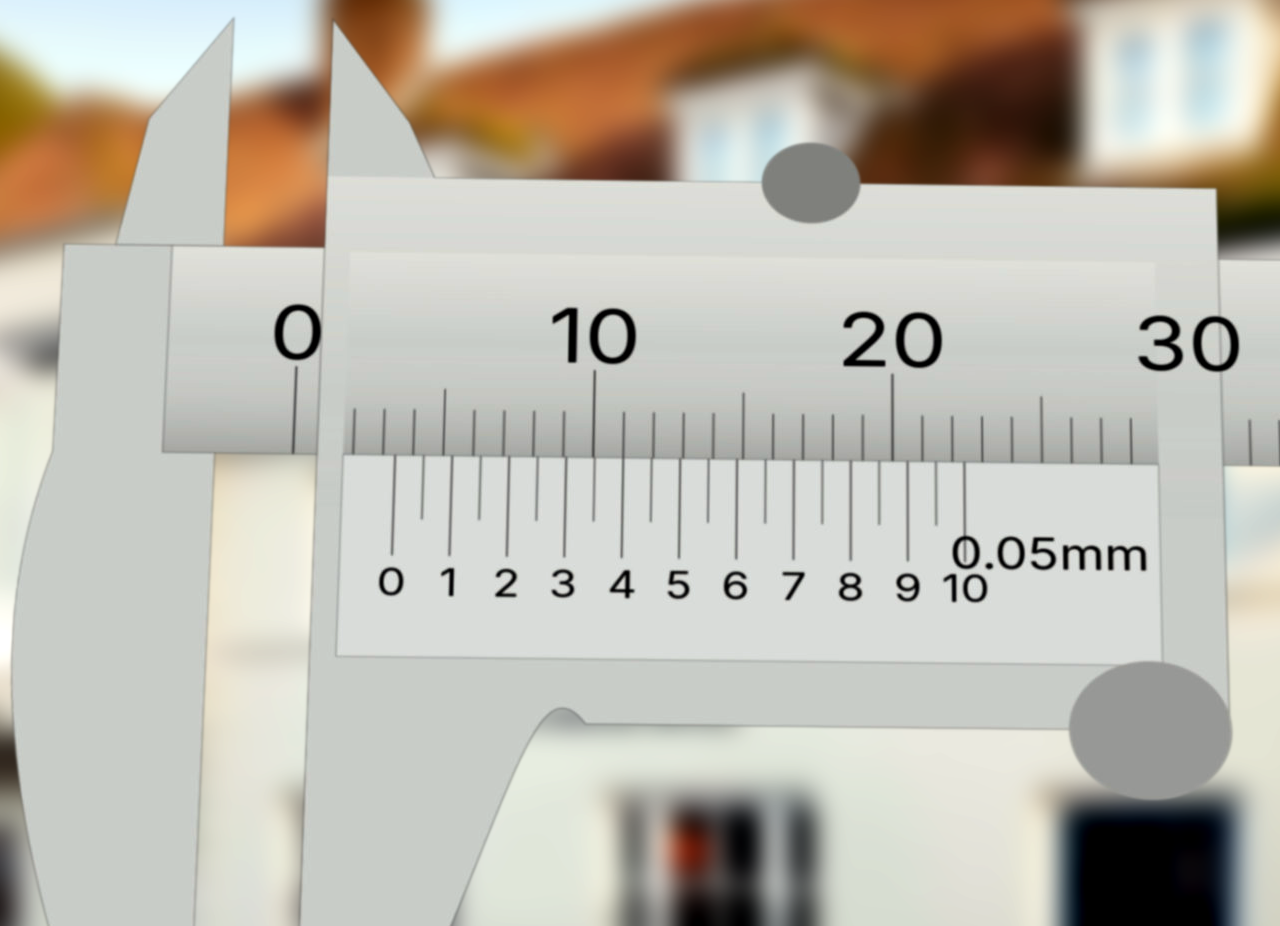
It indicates 3.4
